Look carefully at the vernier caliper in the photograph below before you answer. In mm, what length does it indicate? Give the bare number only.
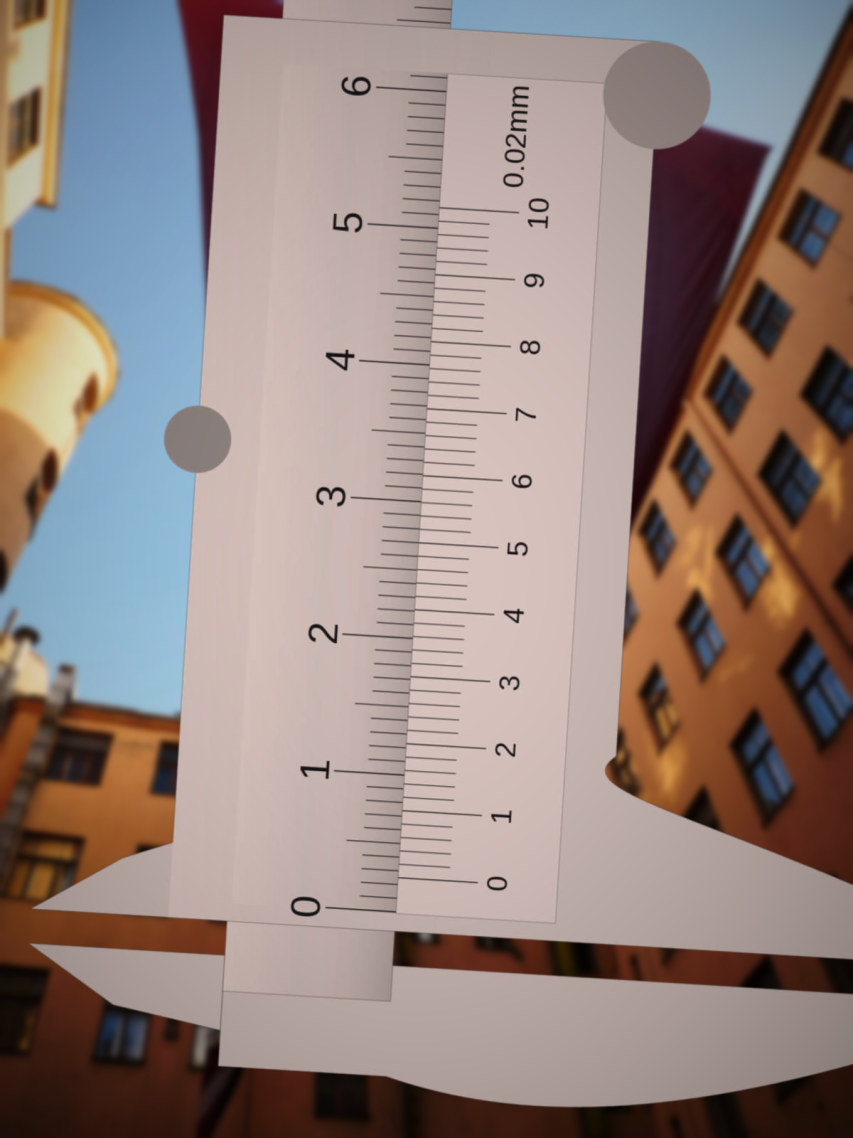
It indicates 2.5
